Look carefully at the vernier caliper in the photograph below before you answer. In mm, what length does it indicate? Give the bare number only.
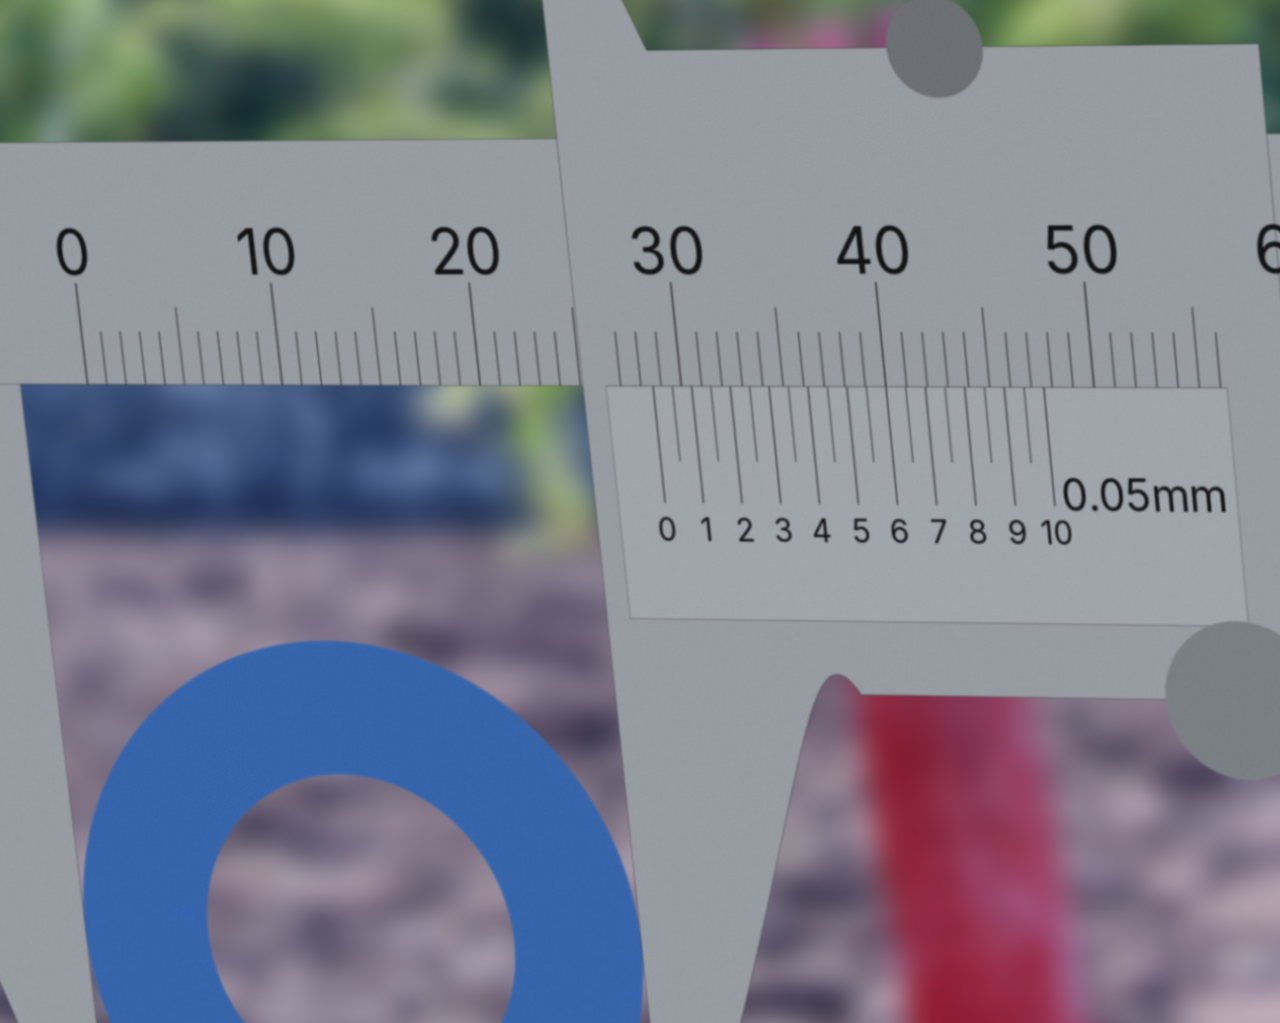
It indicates 28.6
